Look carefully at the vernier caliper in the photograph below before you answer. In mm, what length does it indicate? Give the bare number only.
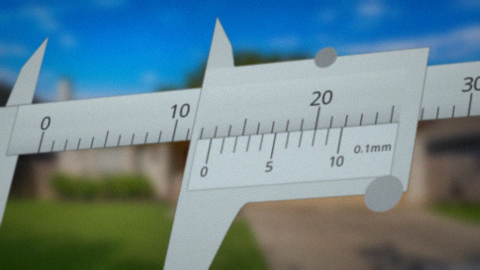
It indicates 12.8
